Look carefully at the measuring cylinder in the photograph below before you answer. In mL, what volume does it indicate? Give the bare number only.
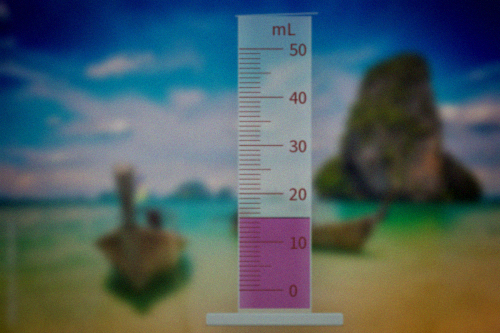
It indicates 15
